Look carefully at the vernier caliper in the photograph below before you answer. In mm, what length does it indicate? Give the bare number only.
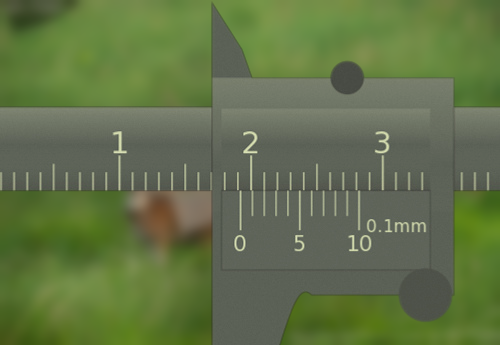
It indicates 19.2
